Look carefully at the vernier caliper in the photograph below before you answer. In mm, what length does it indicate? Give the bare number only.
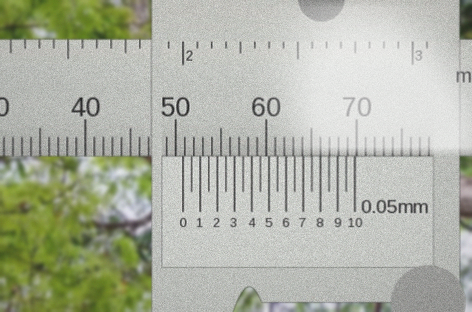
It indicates 50.8
